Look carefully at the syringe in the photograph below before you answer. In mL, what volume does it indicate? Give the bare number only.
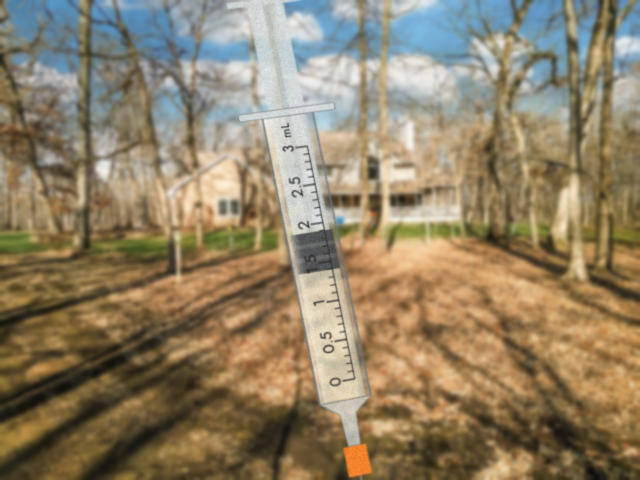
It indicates 1.4
